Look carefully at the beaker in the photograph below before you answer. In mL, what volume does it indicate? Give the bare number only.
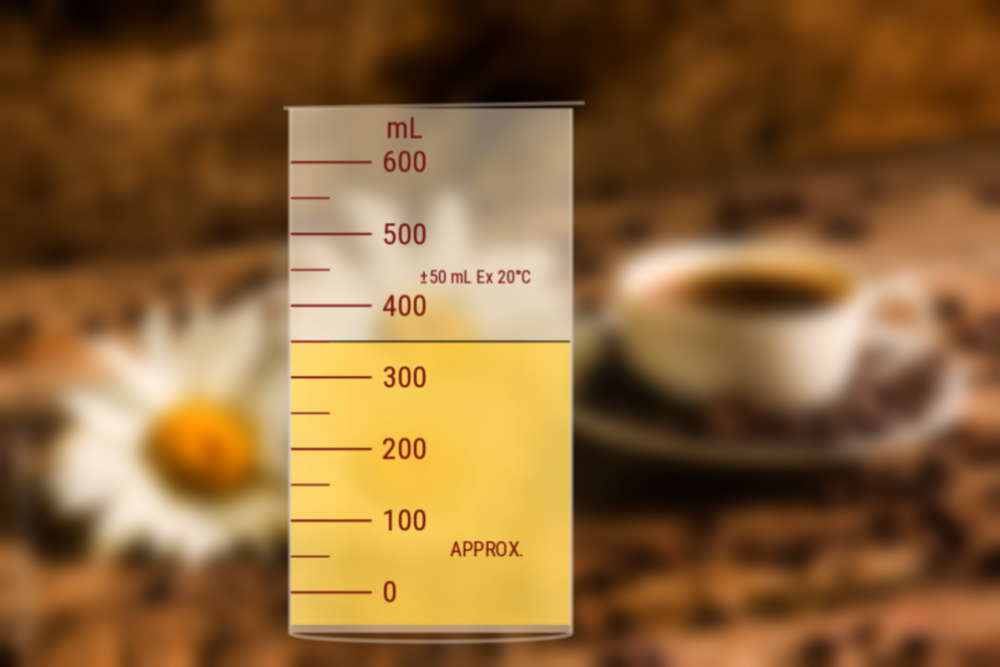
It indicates 350
